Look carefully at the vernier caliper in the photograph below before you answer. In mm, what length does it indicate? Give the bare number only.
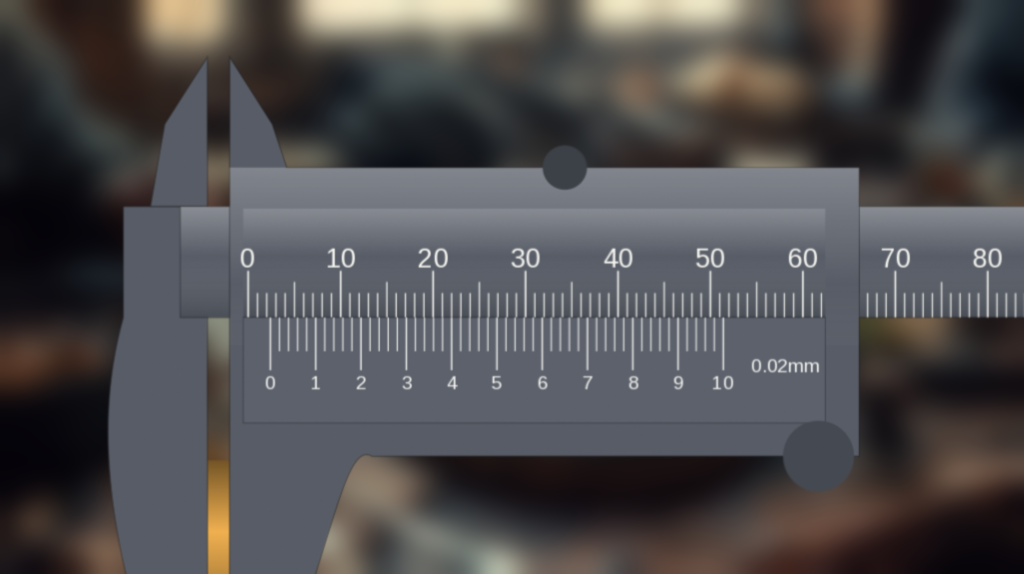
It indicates 2.4
